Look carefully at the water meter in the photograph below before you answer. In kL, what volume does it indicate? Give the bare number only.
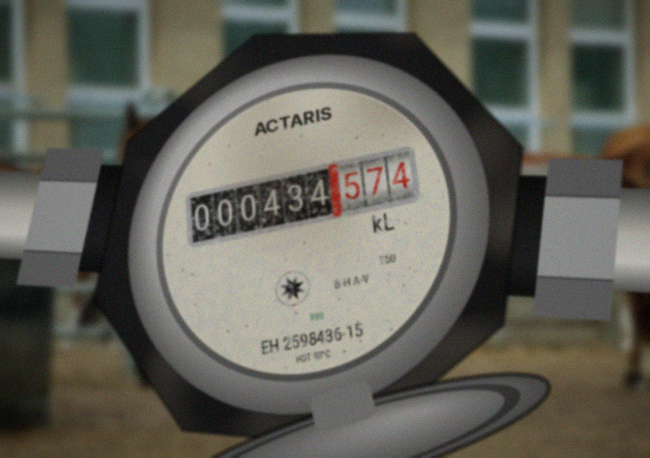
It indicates 434.574
